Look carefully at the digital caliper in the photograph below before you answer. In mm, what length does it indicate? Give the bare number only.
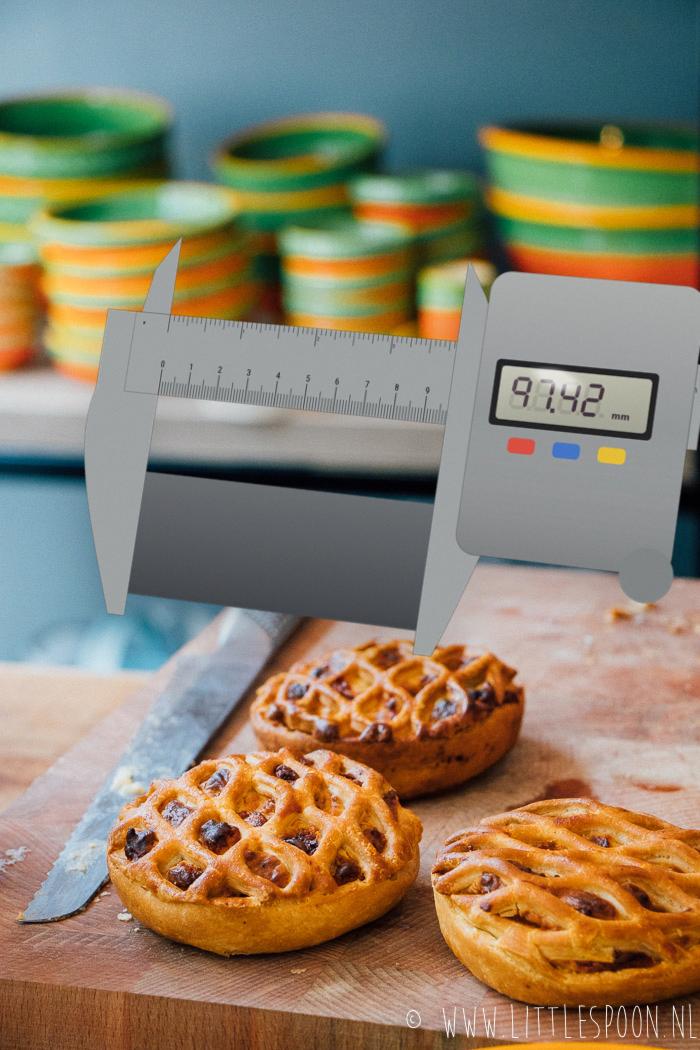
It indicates 97.42
